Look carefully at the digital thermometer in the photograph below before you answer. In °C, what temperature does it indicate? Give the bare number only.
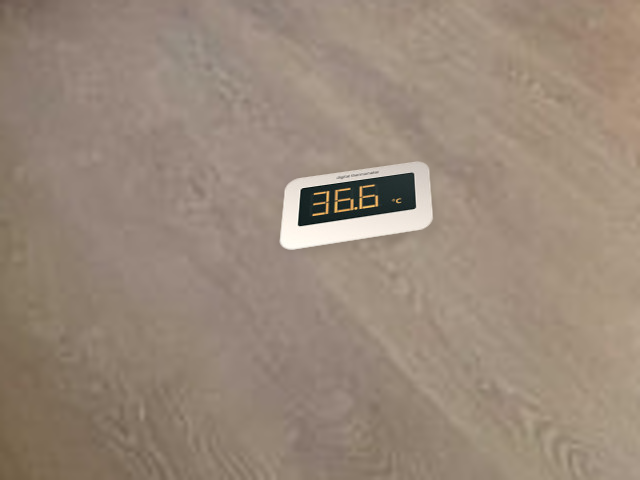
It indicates 36.6
